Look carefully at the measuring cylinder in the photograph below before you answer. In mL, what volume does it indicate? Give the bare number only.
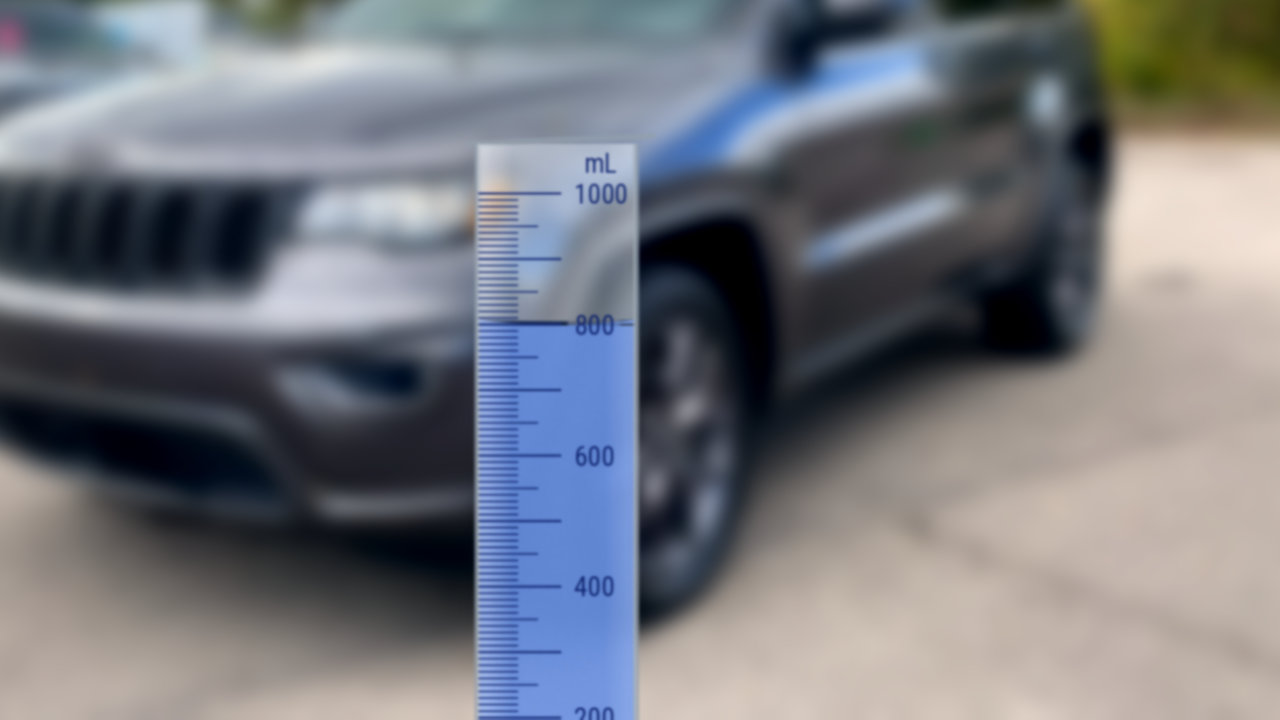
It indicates 800
